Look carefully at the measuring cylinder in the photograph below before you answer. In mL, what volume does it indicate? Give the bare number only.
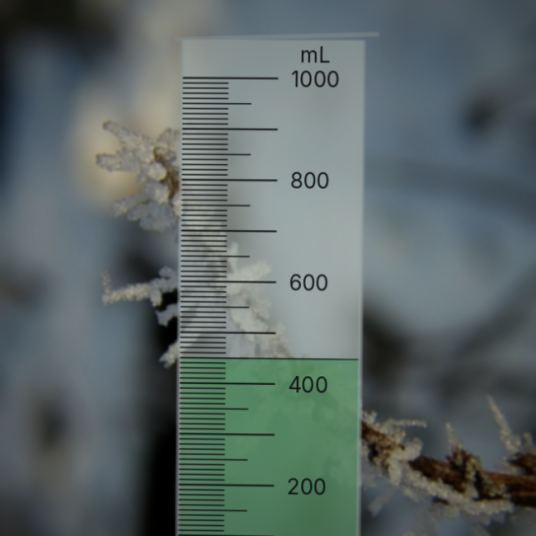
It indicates 450
